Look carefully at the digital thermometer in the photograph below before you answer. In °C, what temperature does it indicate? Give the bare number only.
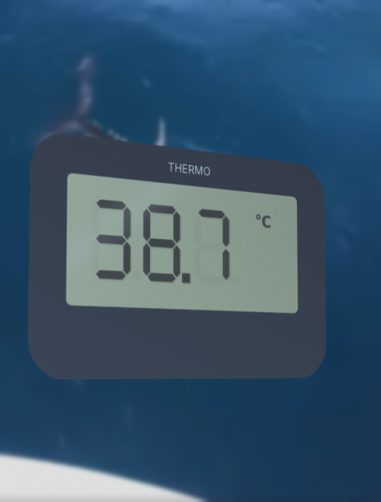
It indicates 38.7
